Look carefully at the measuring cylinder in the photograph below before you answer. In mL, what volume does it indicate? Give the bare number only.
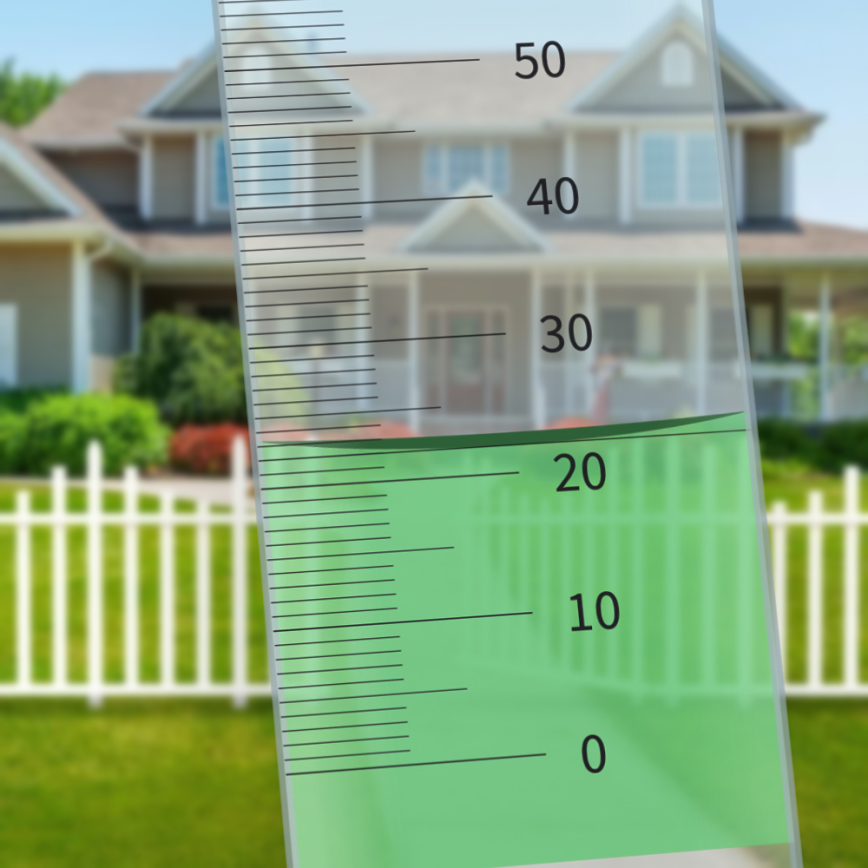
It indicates 22
